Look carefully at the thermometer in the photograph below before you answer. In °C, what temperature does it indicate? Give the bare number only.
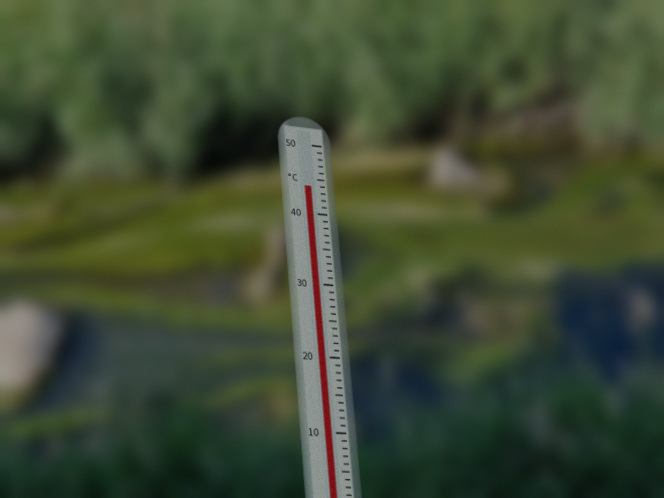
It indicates 44
